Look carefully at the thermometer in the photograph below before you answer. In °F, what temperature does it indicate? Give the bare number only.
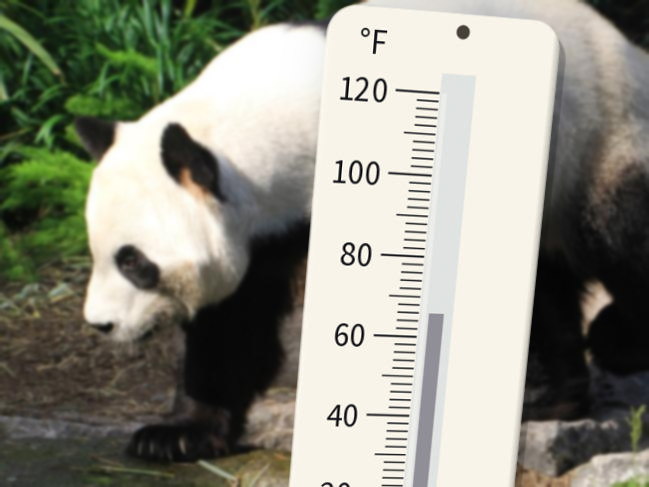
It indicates 66
